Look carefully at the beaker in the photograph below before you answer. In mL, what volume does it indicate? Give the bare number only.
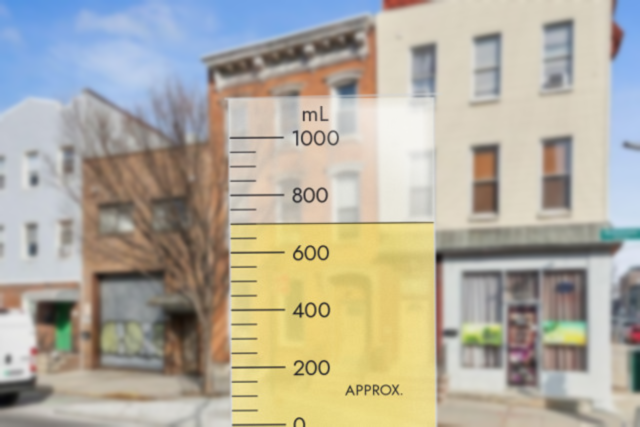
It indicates 700
